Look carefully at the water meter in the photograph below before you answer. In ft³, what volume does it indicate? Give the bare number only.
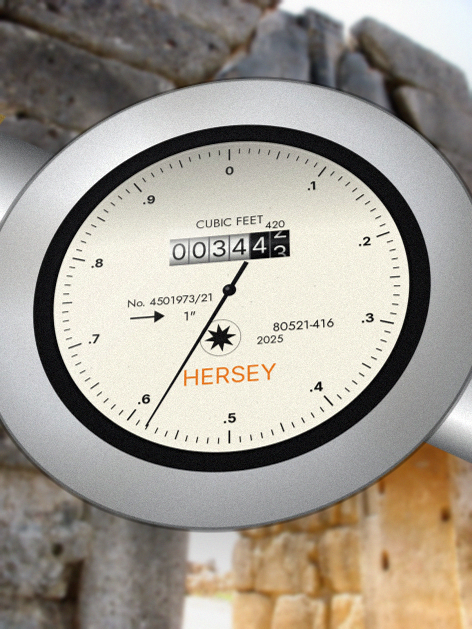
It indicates 3442.58
